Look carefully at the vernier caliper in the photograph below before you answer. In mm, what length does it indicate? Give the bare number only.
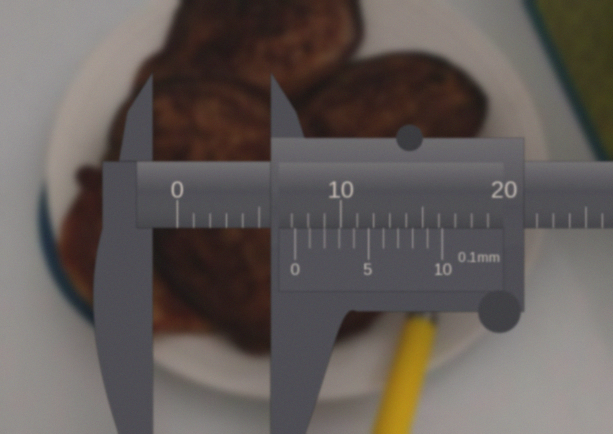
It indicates 7.2
